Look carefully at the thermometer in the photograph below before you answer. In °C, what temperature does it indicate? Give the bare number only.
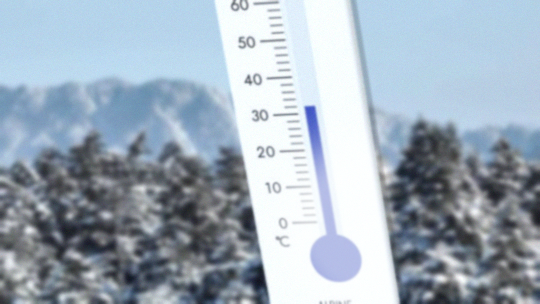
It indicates 32
